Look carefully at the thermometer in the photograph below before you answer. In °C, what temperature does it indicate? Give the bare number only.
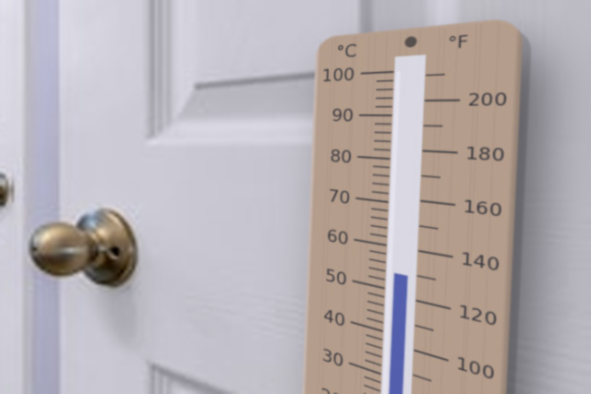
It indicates 54
